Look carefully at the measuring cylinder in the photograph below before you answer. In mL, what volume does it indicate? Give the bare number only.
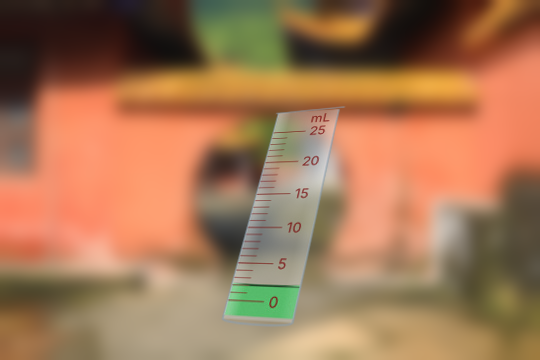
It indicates 2
